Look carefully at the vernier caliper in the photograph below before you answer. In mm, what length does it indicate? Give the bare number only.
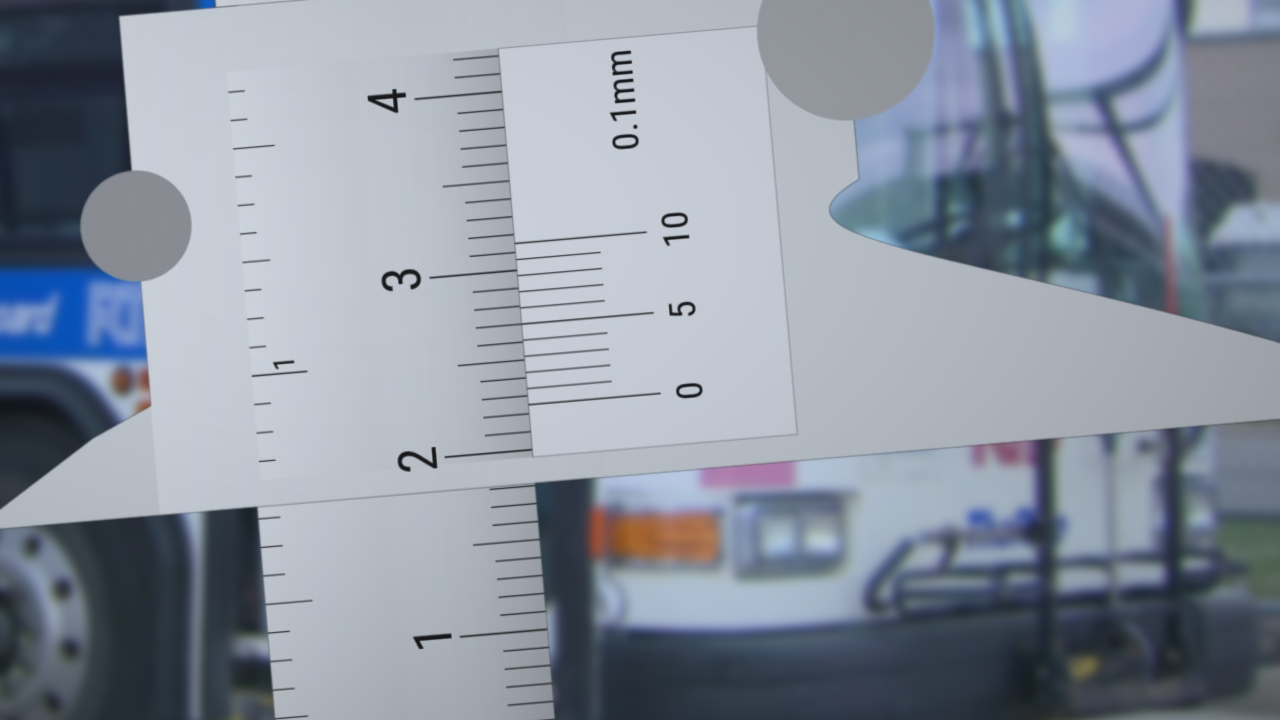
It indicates 22.5
